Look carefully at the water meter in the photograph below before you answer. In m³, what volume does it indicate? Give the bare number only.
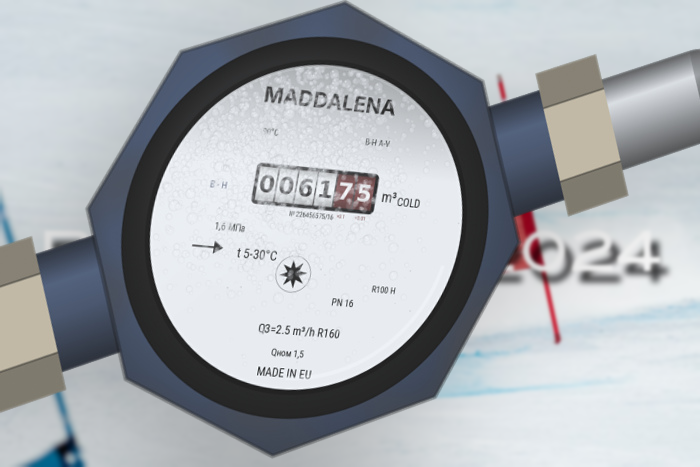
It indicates 61.75
